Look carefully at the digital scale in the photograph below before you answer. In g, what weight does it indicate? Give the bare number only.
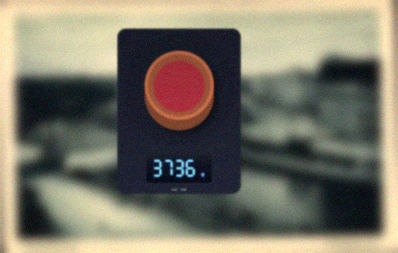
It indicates 3736
